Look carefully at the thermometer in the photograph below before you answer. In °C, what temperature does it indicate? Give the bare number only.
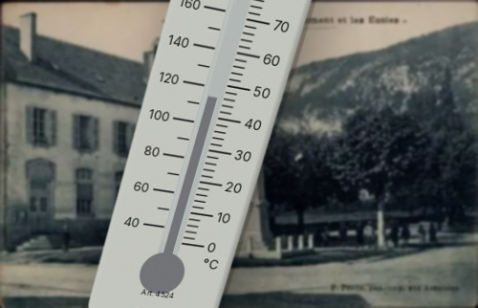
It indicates 46
